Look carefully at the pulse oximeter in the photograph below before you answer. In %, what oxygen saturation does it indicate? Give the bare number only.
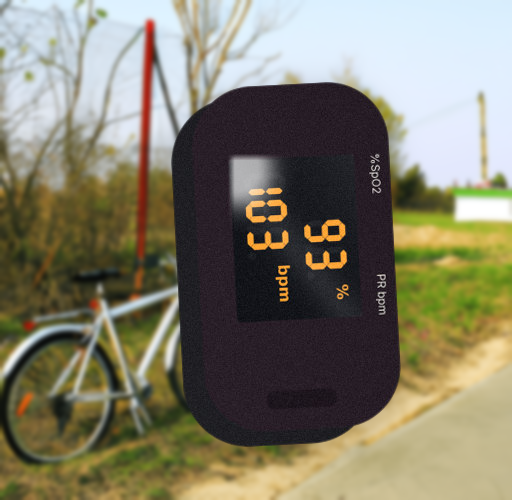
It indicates 93
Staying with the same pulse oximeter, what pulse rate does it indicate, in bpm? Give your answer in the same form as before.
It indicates 103
